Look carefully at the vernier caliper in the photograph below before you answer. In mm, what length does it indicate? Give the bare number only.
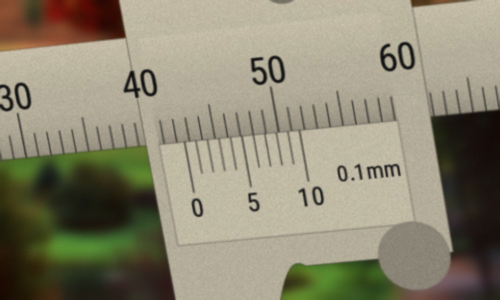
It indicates 42.6
